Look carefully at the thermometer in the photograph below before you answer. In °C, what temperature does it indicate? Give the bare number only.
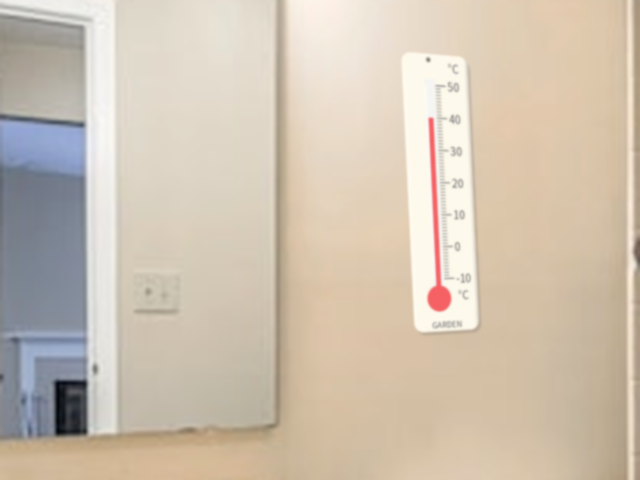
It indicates 40
